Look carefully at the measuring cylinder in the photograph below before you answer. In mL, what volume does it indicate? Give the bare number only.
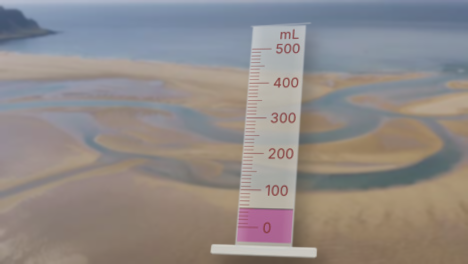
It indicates 50
